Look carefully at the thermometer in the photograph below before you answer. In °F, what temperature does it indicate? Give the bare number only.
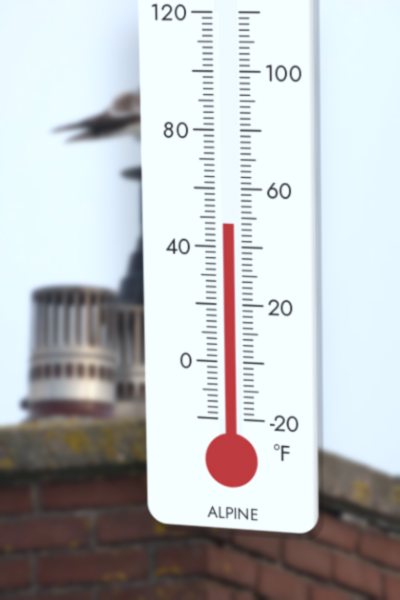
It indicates 48
